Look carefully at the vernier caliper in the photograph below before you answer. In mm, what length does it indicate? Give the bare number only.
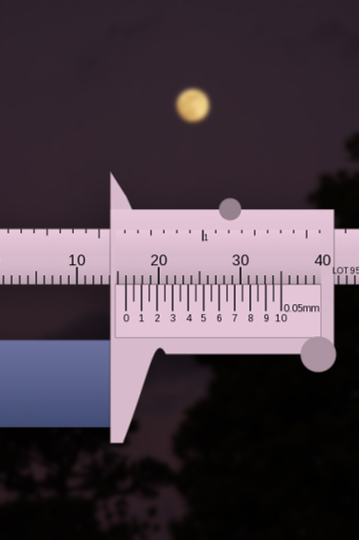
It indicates 16.0
